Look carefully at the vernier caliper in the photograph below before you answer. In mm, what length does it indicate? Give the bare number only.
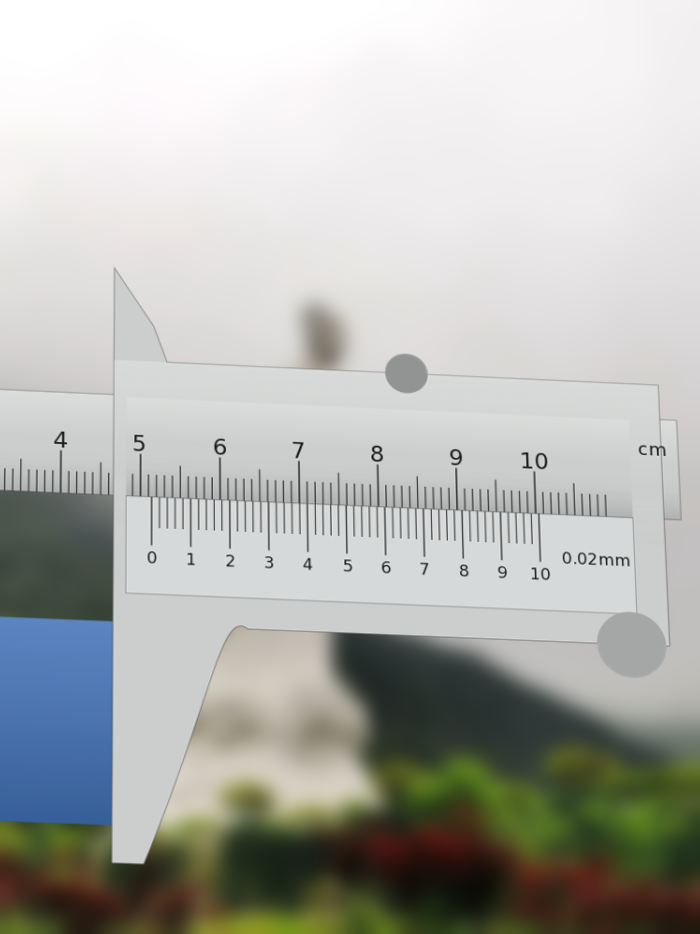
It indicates 51.4
